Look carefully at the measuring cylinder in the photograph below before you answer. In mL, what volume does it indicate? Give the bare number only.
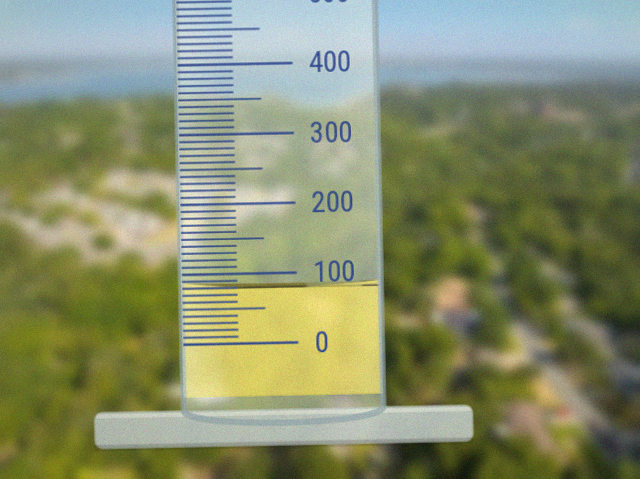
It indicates 80
